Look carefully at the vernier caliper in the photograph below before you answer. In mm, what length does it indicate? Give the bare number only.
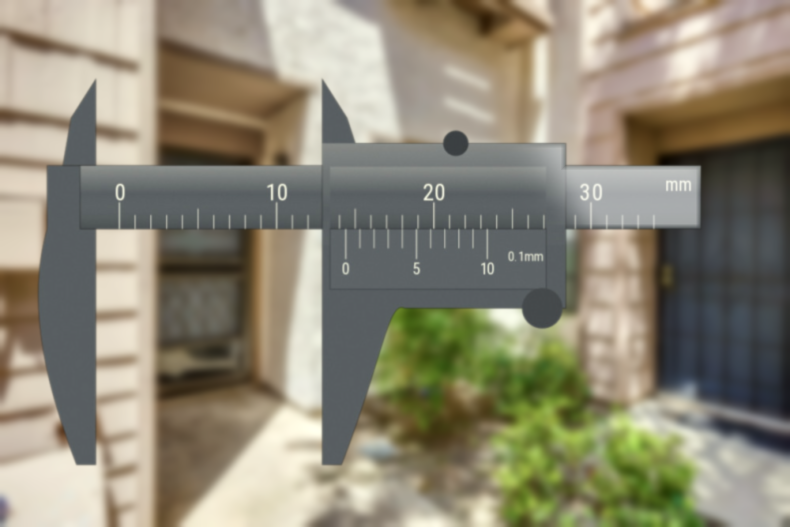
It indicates 14.4
